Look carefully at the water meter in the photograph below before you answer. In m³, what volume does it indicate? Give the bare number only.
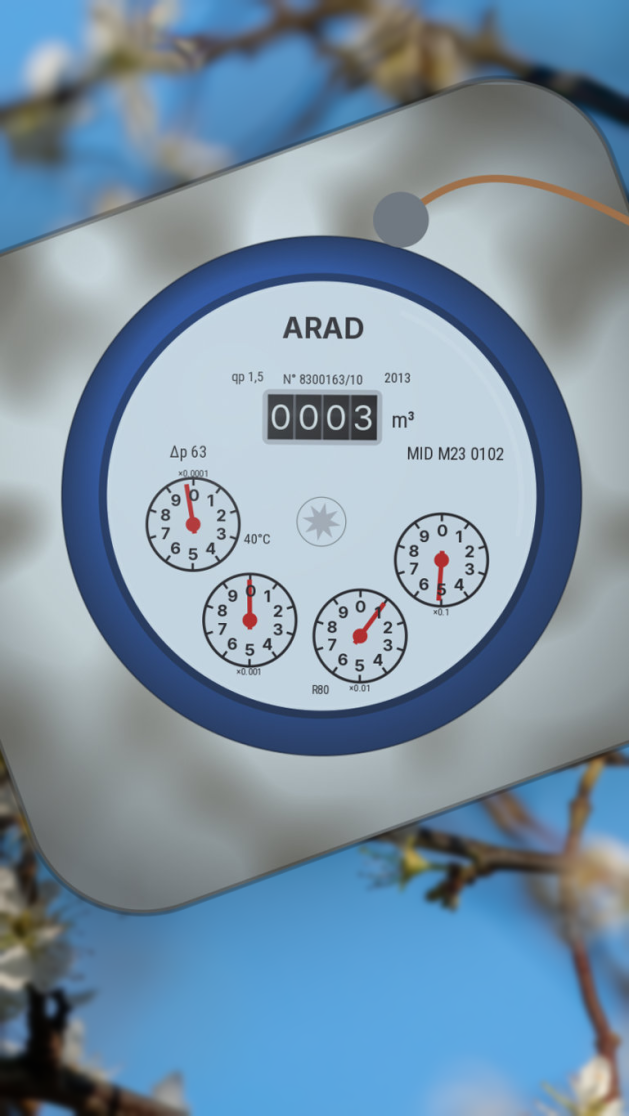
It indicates 3.5099
